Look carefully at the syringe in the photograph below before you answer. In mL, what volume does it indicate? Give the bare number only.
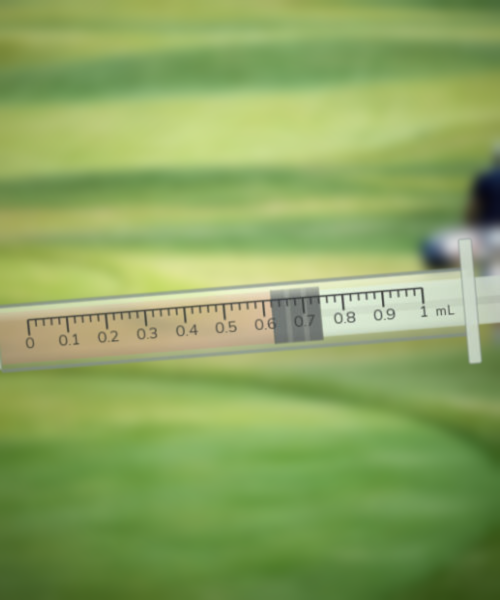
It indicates 0.62
